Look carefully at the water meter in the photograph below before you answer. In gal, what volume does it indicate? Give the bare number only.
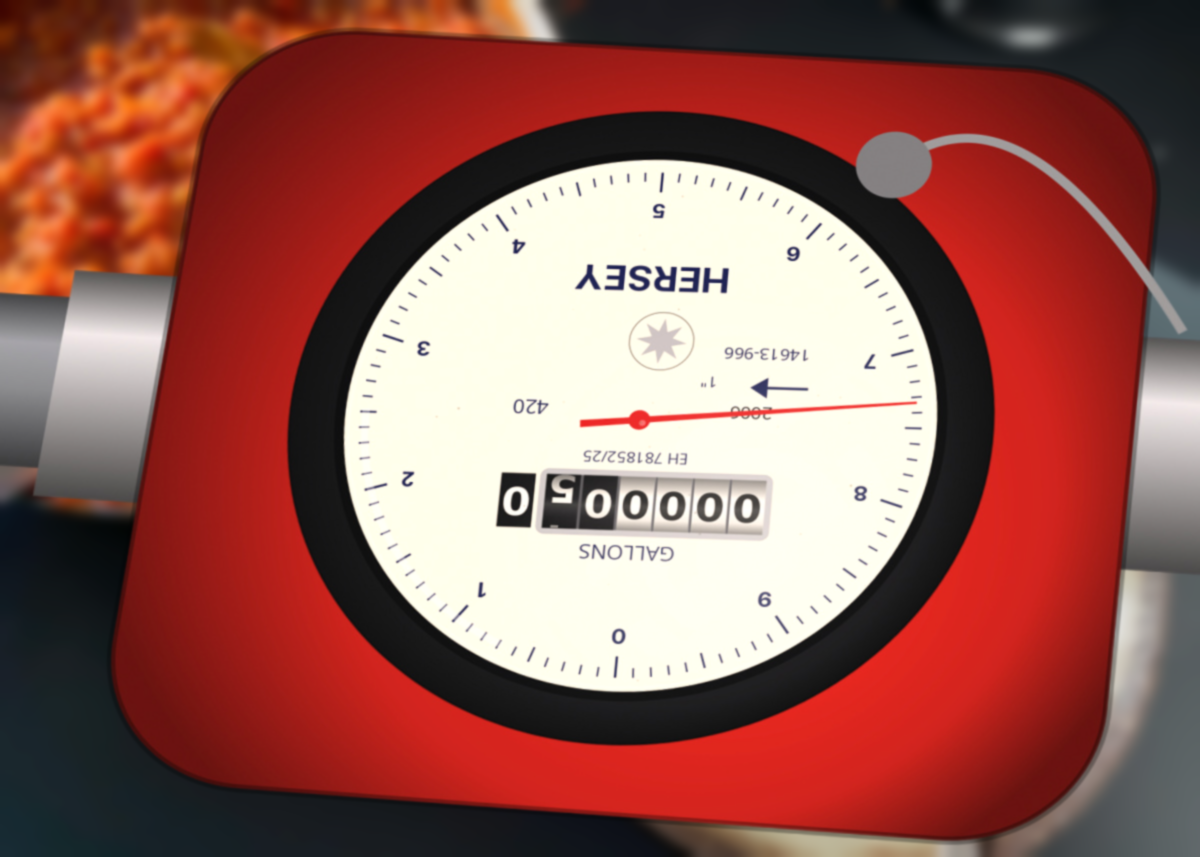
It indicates 47.3
